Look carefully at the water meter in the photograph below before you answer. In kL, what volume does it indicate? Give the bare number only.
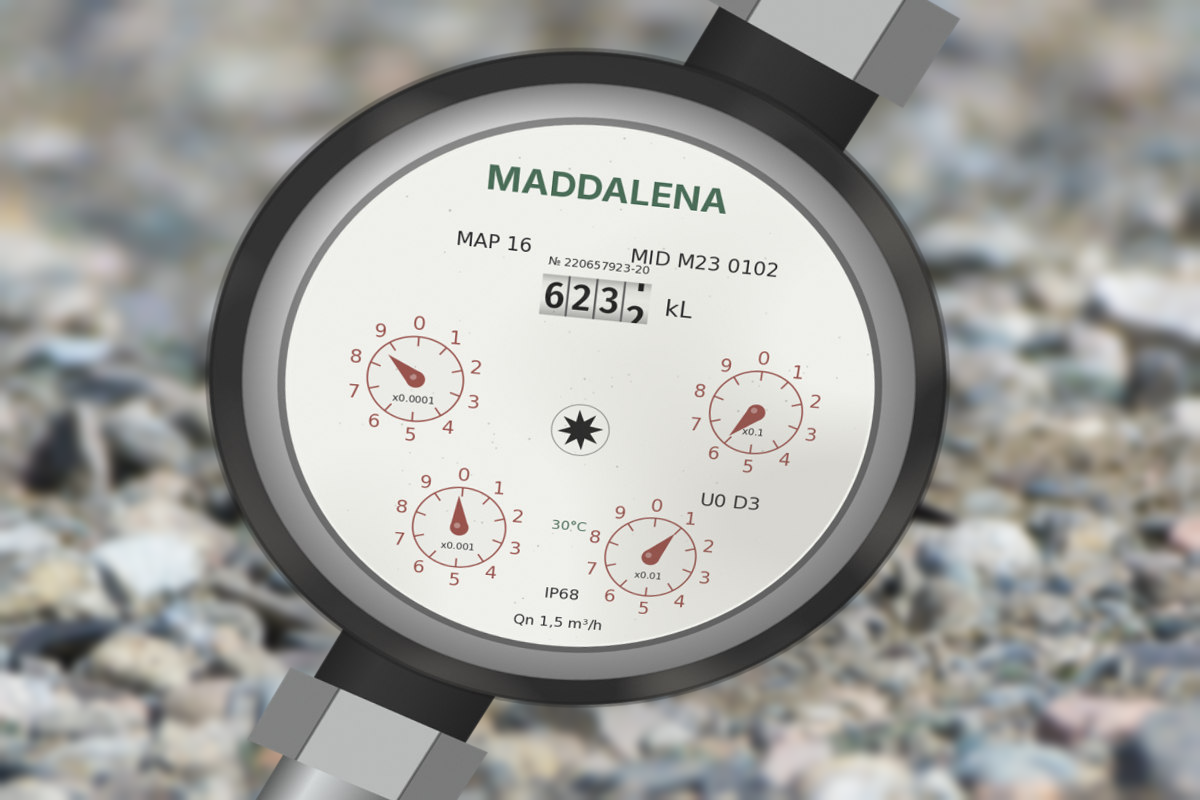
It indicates 6231.6098
